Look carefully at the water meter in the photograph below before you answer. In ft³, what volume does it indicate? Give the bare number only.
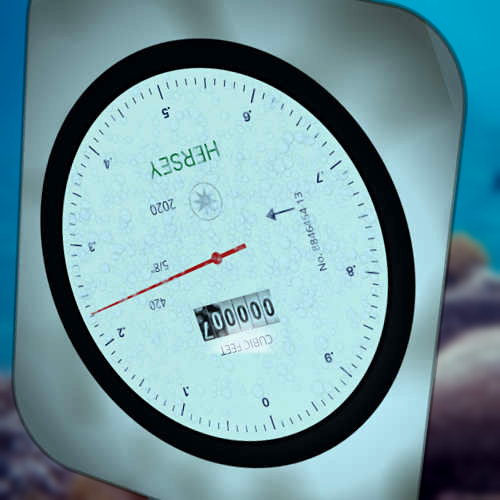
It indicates 7.23
